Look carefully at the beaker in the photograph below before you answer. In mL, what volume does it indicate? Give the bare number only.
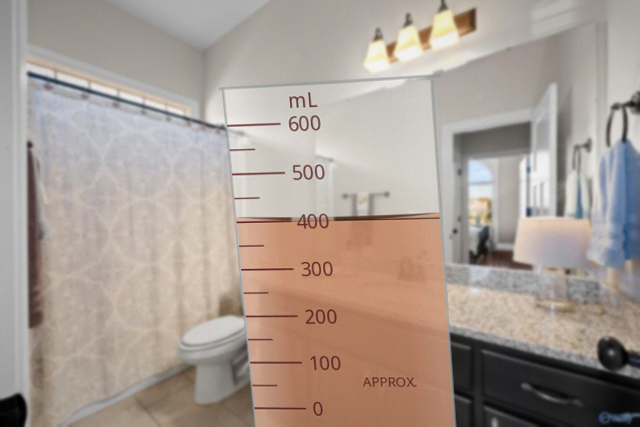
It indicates 400
